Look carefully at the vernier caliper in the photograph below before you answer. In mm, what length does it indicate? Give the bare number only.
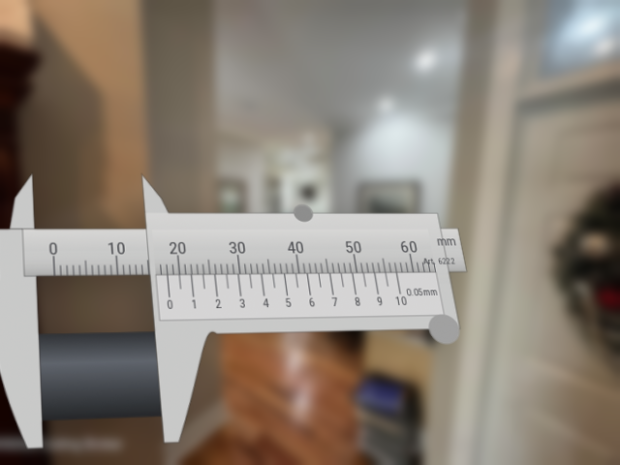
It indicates 18.0
